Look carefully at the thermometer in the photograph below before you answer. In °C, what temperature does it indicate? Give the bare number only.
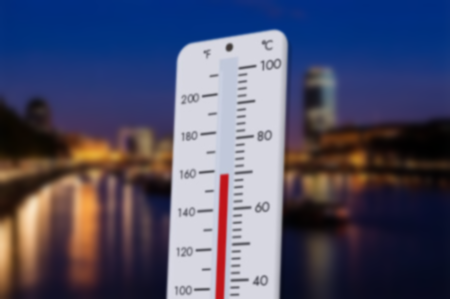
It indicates 70
